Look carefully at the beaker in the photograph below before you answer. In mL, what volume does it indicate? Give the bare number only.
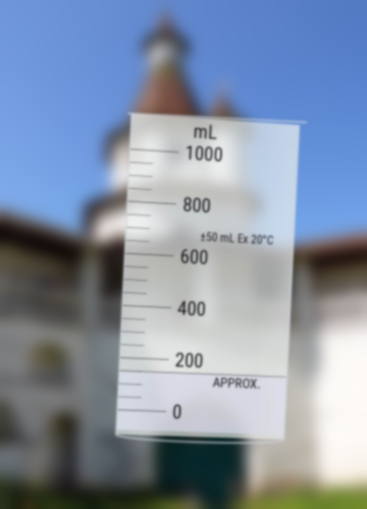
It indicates 150
